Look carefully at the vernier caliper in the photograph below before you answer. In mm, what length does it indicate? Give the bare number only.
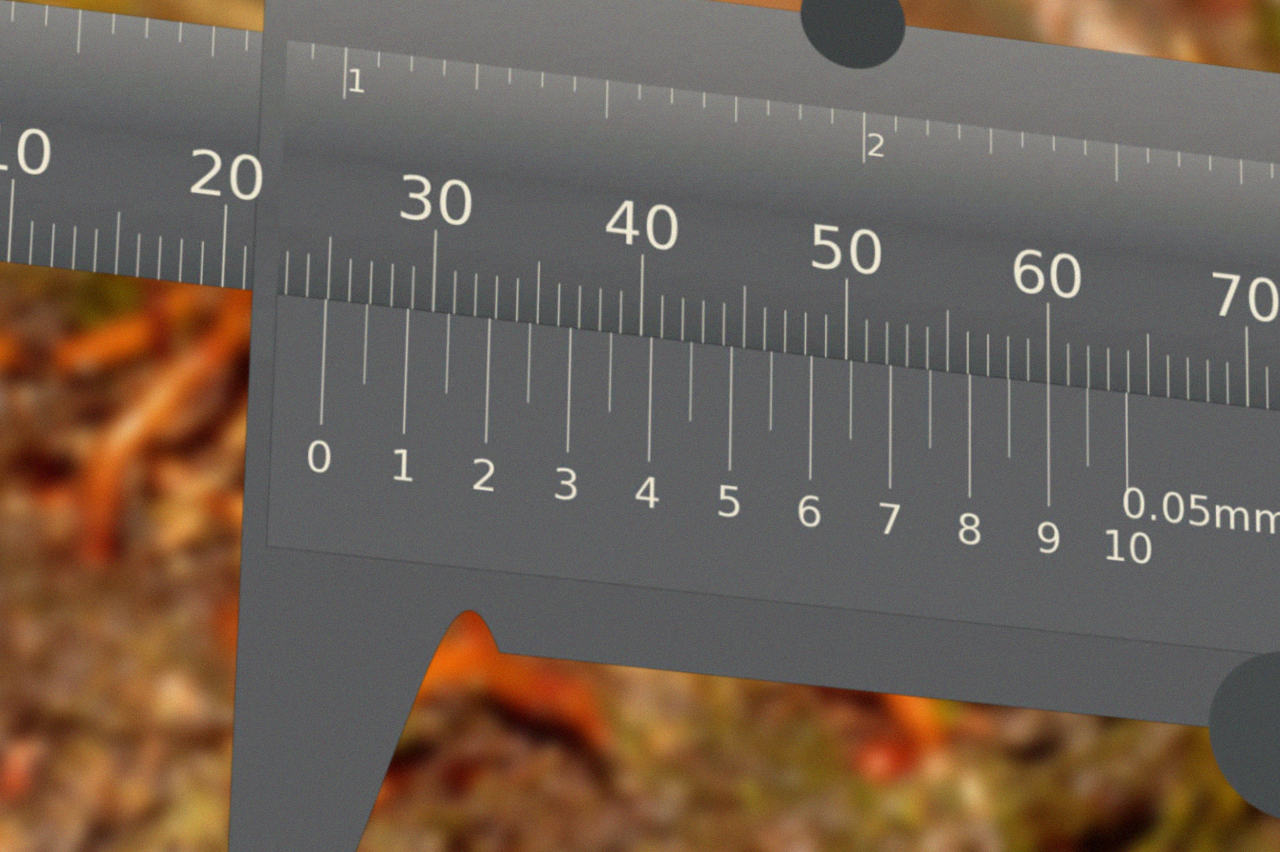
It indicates 24.9
